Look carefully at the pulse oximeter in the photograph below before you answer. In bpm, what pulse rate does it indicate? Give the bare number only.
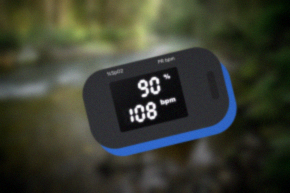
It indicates 108
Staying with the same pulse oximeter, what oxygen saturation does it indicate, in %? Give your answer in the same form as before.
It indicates 90
